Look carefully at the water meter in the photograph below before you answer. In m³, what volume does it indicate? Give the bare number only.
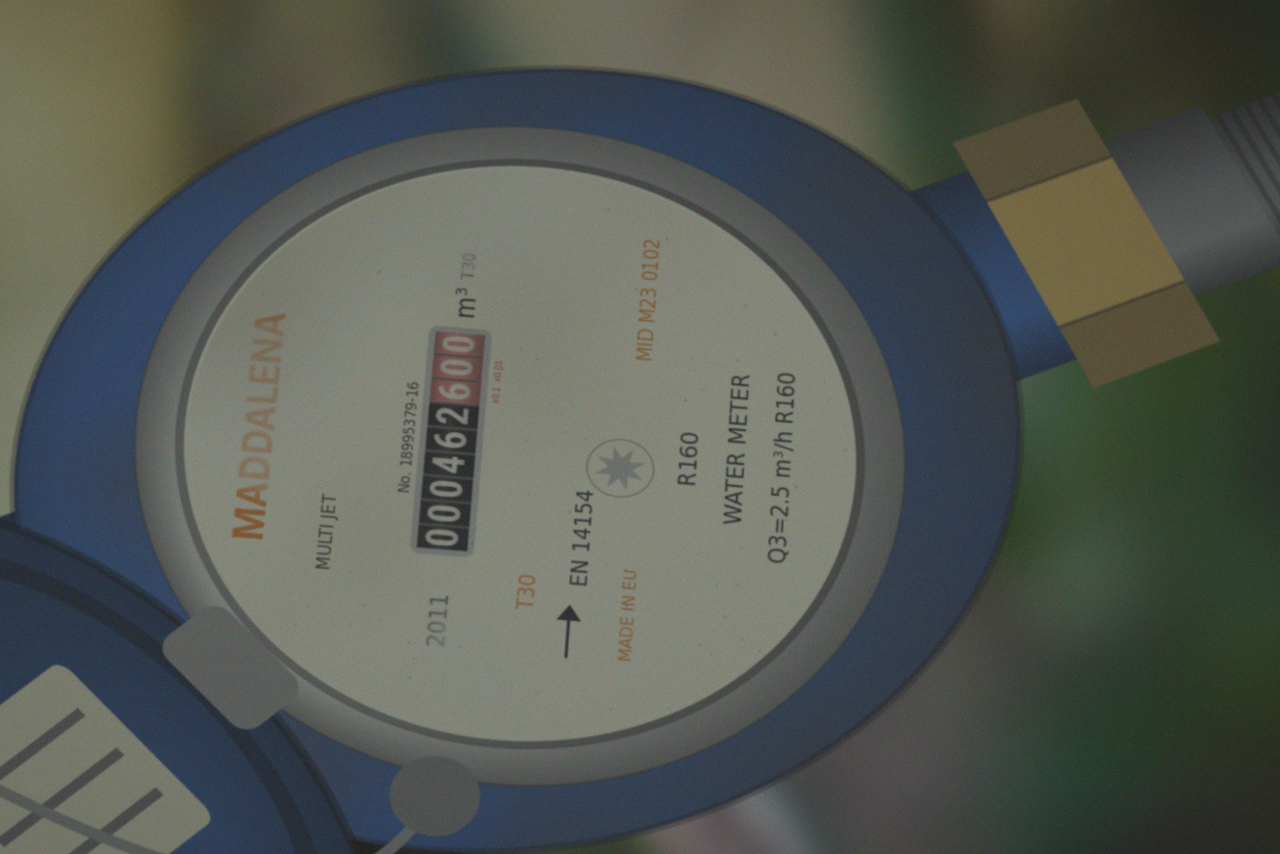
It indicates 462.600
